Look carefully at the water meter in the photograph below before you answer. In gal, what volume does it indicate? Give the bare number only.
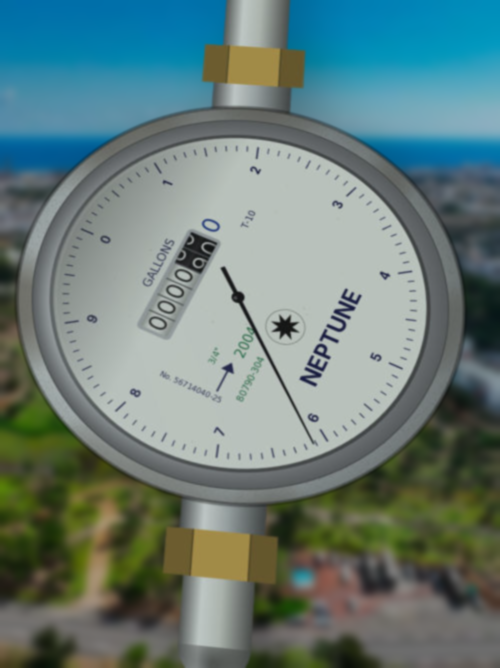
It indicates 896.1
